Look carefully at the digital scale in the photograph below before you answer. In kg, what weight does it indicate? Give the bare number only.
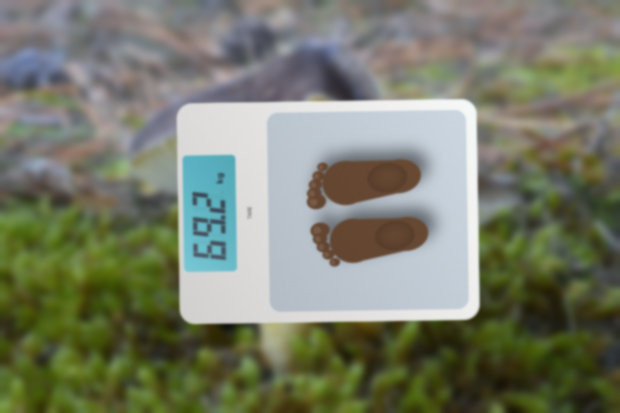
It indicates 69.2
